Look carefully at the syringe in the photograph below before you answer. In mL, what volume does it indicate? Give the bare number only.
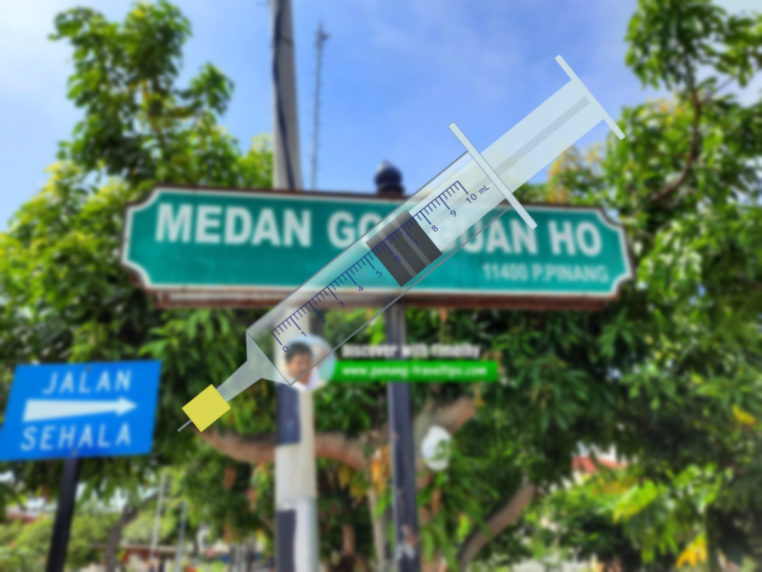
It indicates 5.4
